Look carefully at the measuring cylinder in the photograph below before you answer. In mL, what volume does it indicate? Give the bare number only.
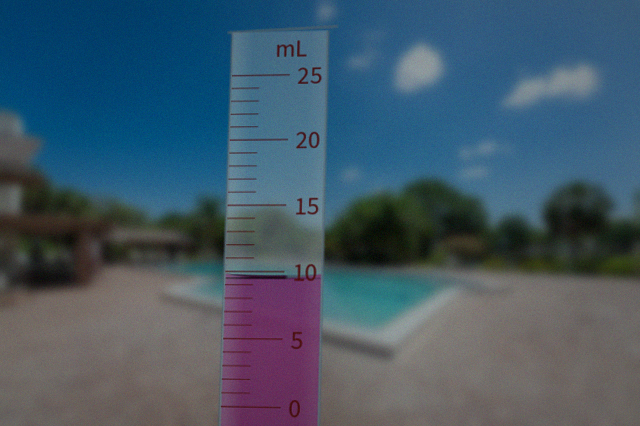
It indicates 9.5
